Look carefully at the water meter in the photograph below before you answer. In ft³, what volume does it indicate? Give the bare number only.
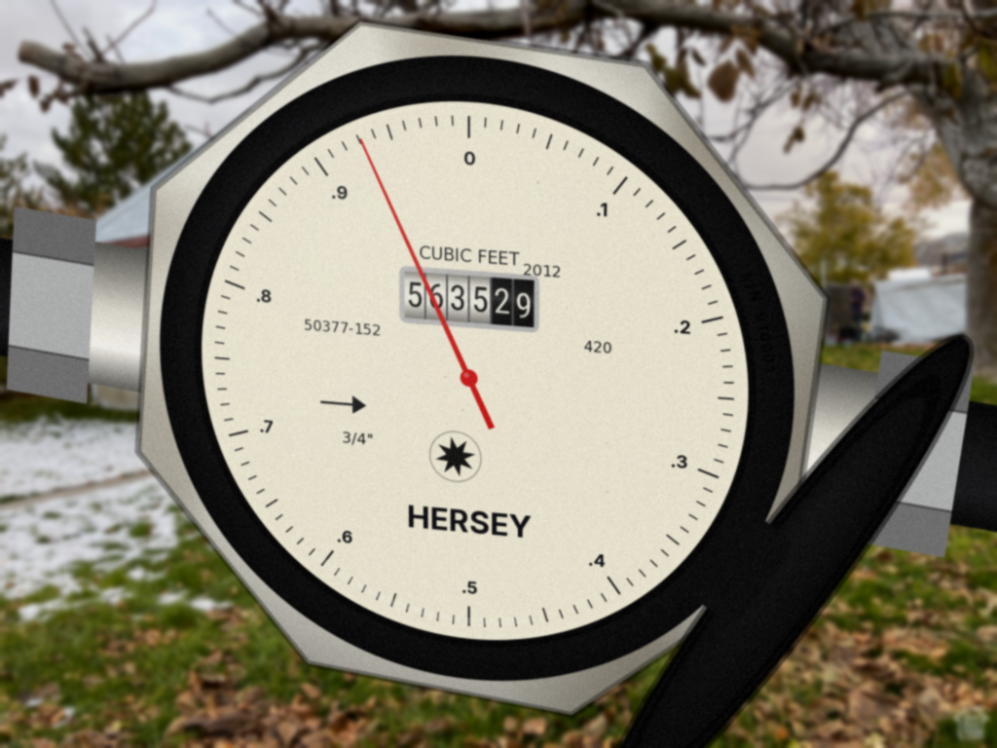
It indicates 563528.93
